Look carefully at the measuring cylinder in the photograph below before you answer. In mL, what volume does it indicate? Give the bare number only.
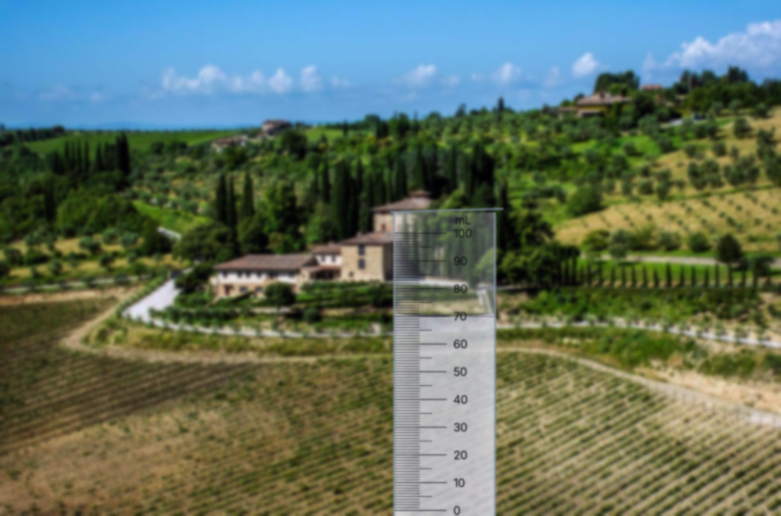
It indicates 70
